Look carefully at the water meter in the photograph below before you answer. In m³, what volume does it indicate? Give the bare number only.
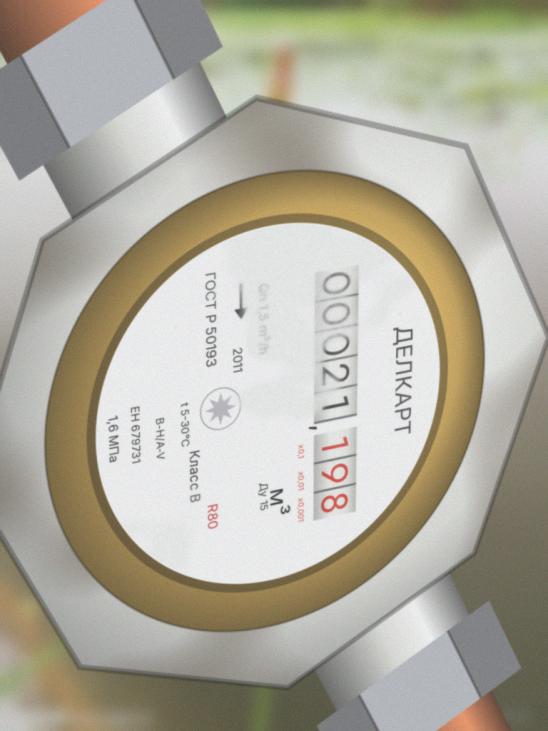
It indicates 21.198
